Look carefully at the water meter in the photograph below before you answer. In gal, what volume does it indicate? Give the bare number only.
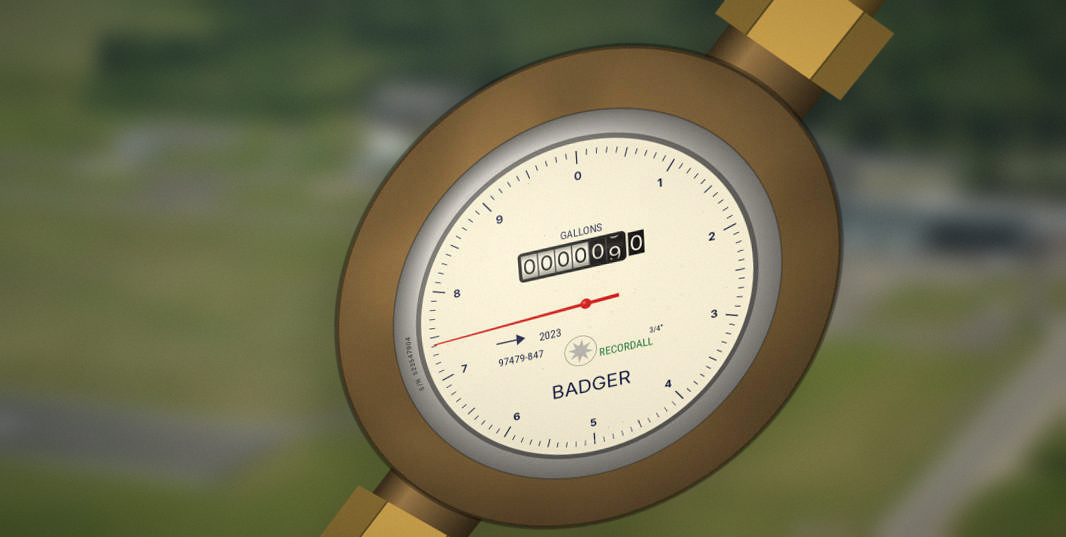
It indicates 87.4
